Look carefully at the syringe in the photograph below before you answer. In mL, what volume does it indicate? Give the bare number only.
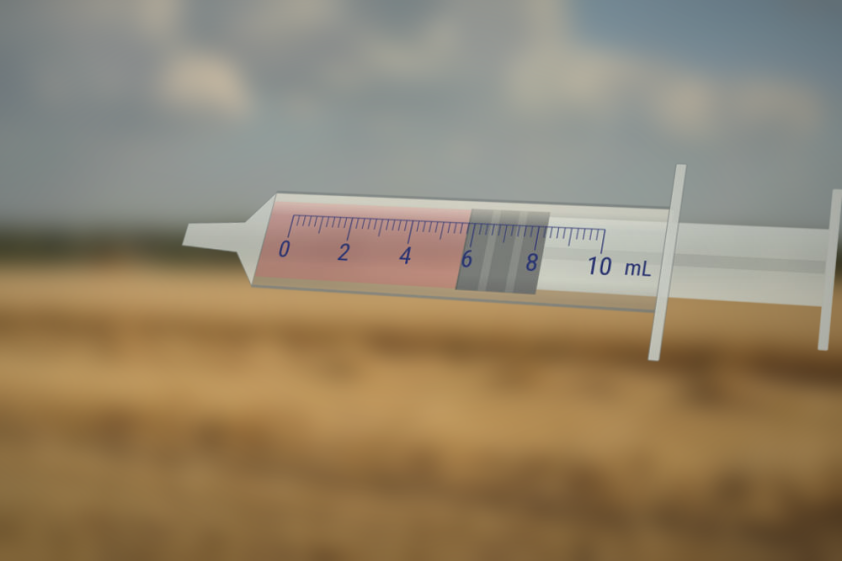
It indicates 5.8
